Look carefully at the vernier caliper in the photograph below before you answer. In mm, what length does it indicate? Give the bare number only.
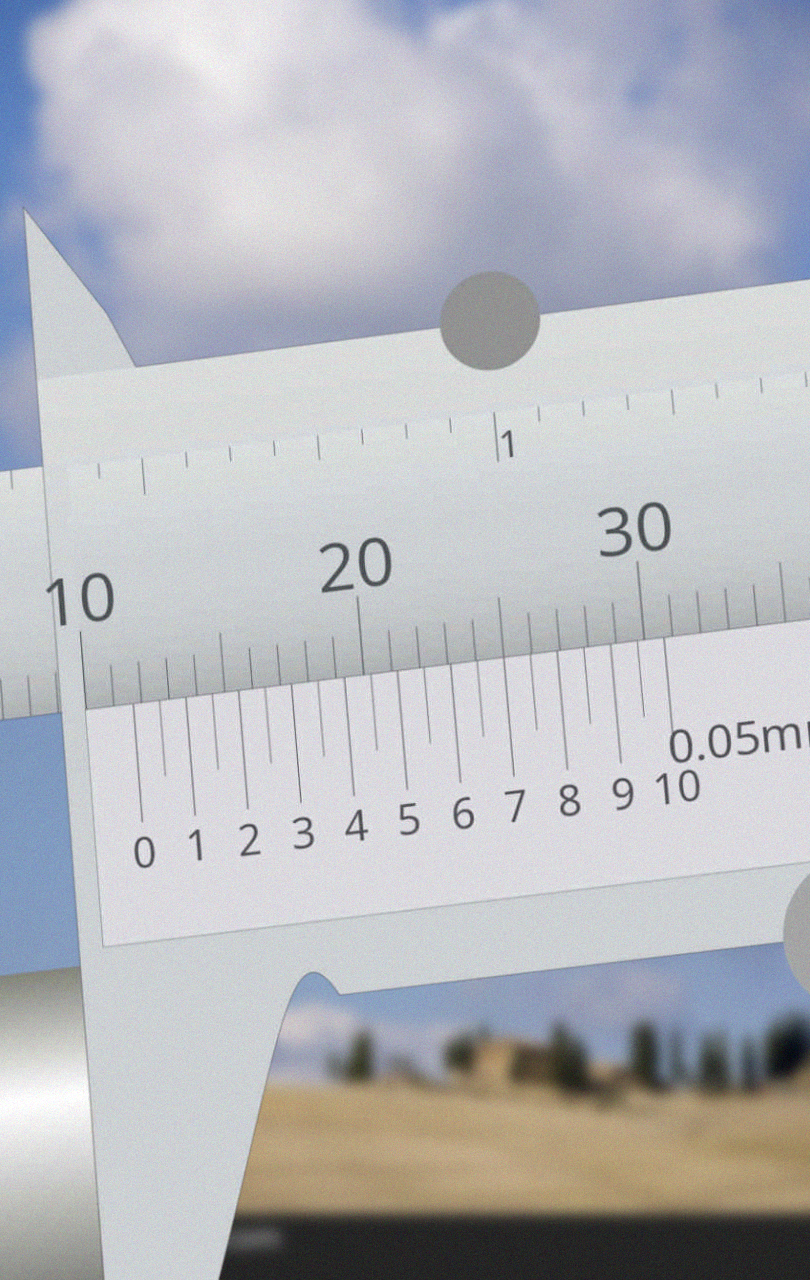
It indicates 11.70
